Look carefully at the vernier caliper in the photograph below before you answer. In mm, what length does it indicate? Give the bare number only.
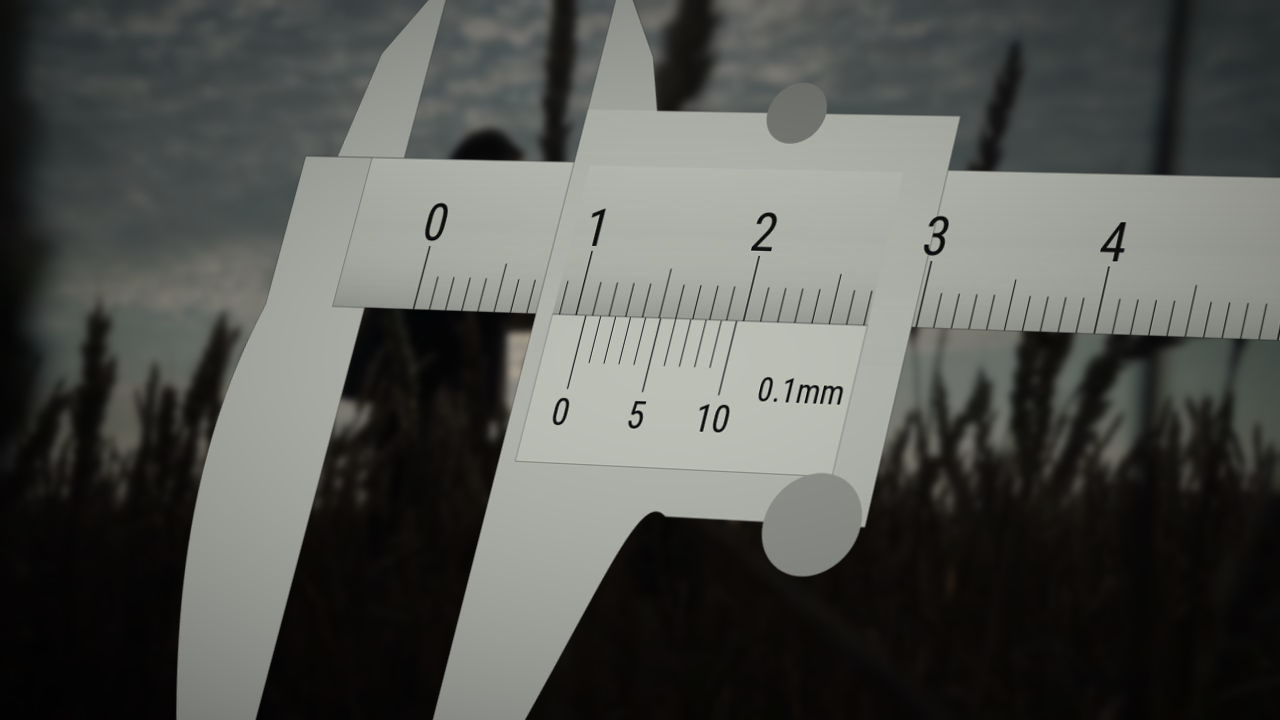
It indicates 10.6
